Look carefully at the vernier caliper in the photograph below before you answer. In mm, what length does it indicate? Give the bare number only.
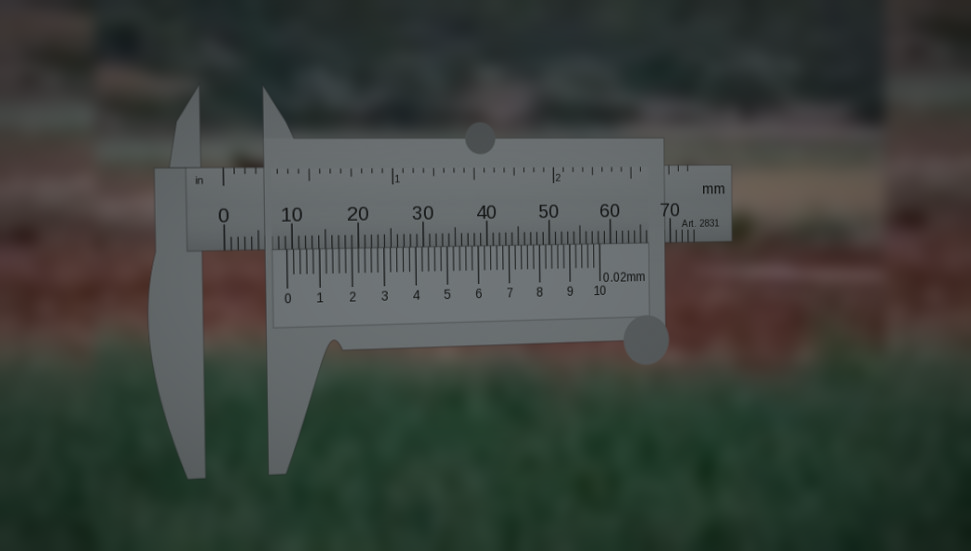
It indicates 9.2
